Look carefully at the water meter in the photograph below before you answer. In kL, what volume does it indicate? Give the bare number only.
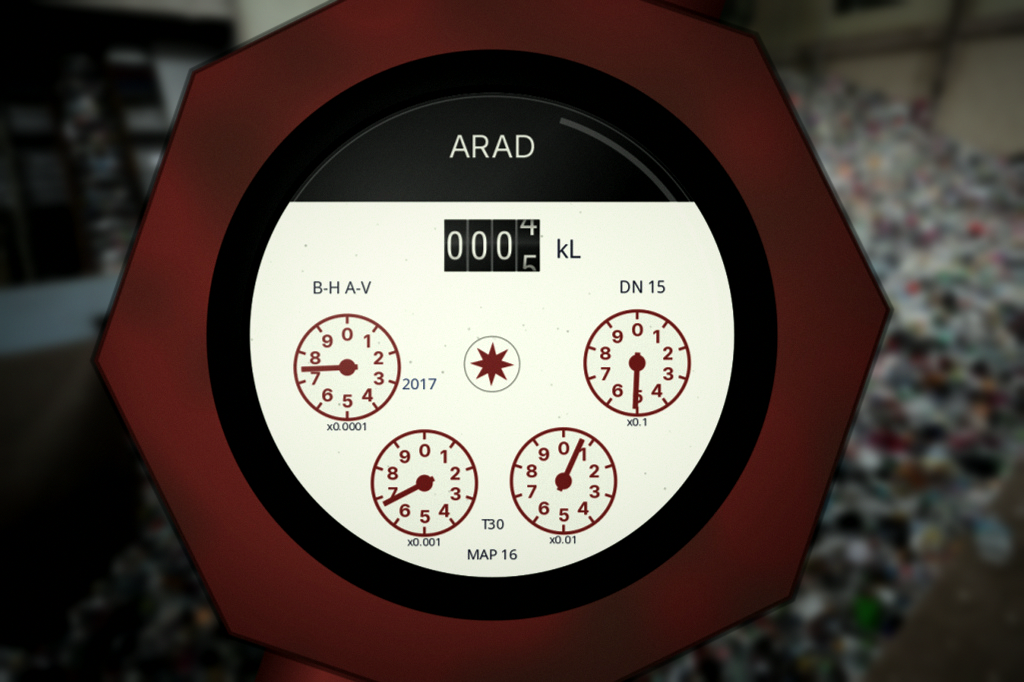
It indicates 4.5067
